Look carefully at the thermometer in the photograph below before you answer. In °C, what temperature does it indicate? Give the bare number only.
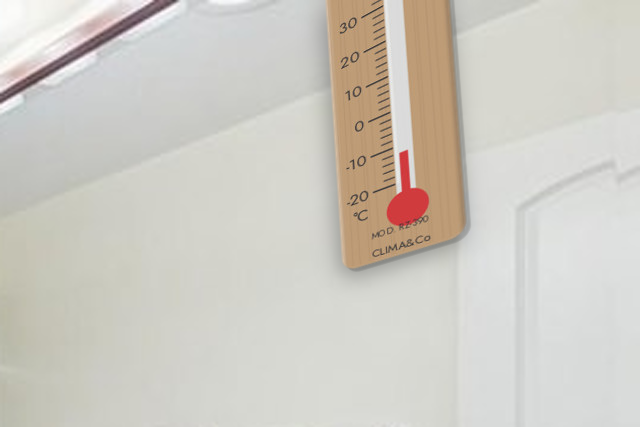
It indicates -12
